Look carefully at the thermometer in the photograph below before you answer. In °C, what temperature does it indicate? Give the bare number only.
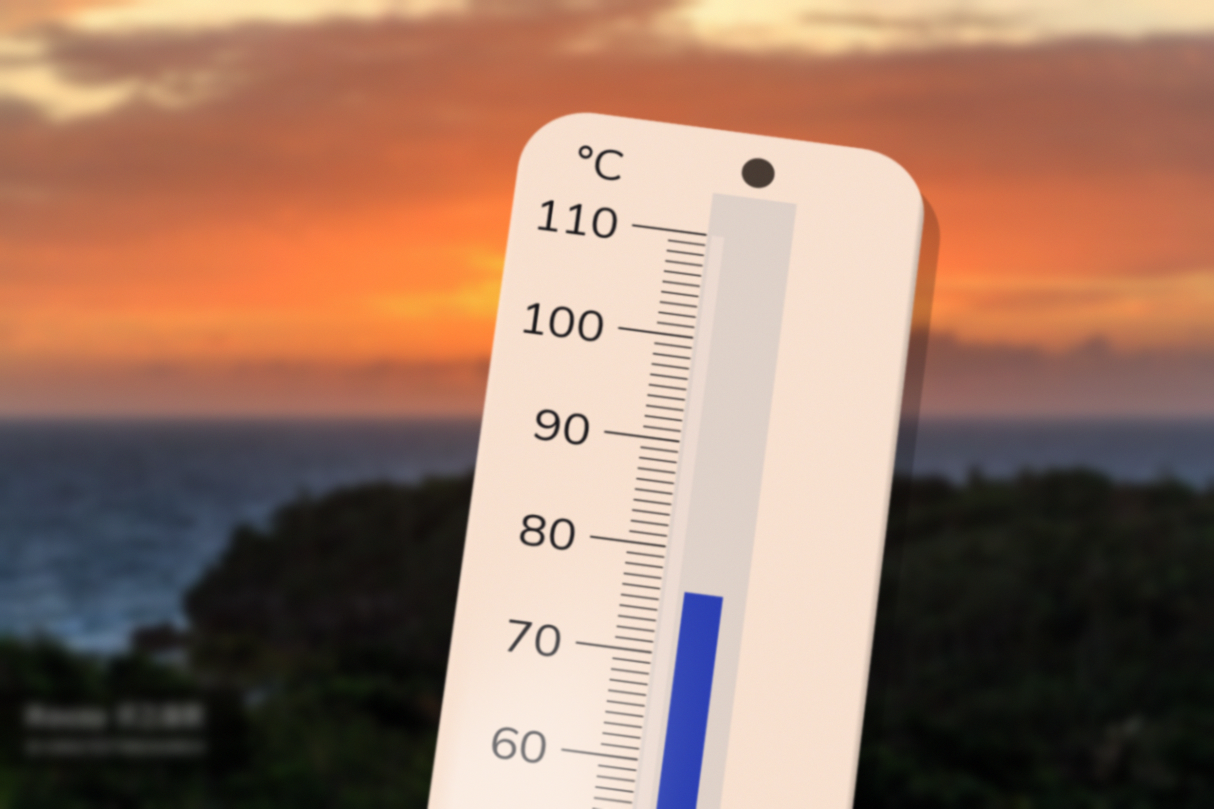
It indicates 76
